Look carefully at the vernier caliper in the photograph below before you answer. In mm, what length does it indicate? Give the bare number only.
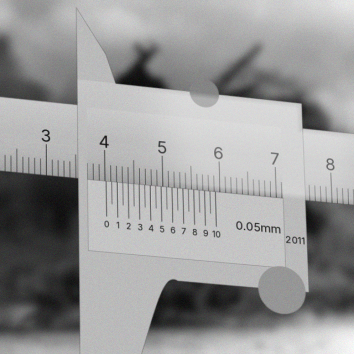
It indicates 40.2
